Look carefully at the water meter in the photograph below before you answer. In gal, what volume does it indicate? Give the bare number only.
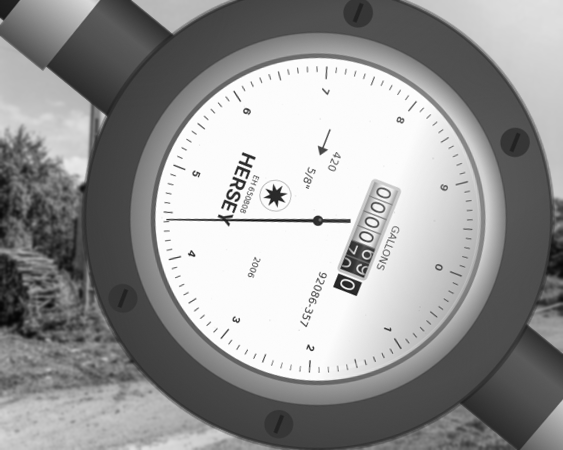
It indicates 694.4
